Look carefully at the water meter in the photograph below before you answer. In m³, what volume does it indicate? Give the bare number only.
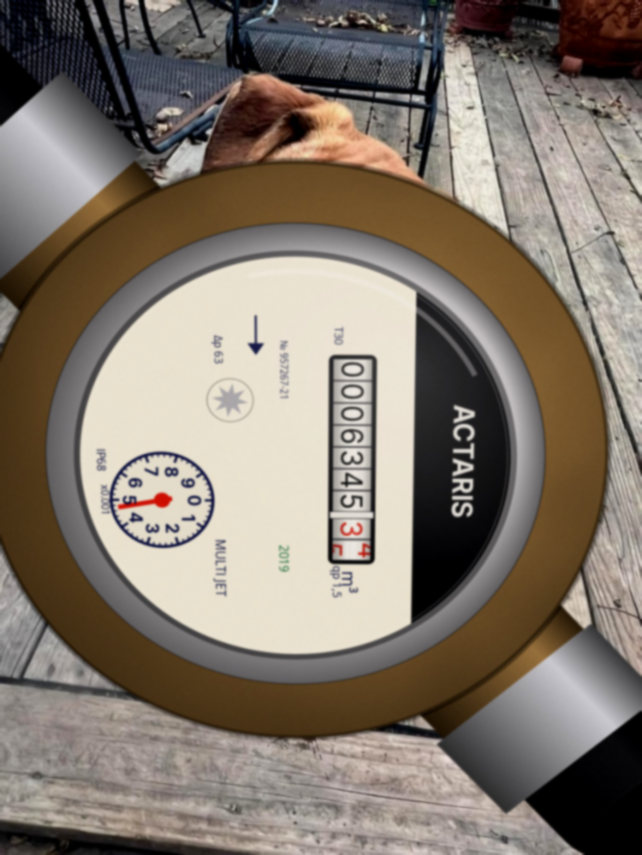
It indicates 6345.344
